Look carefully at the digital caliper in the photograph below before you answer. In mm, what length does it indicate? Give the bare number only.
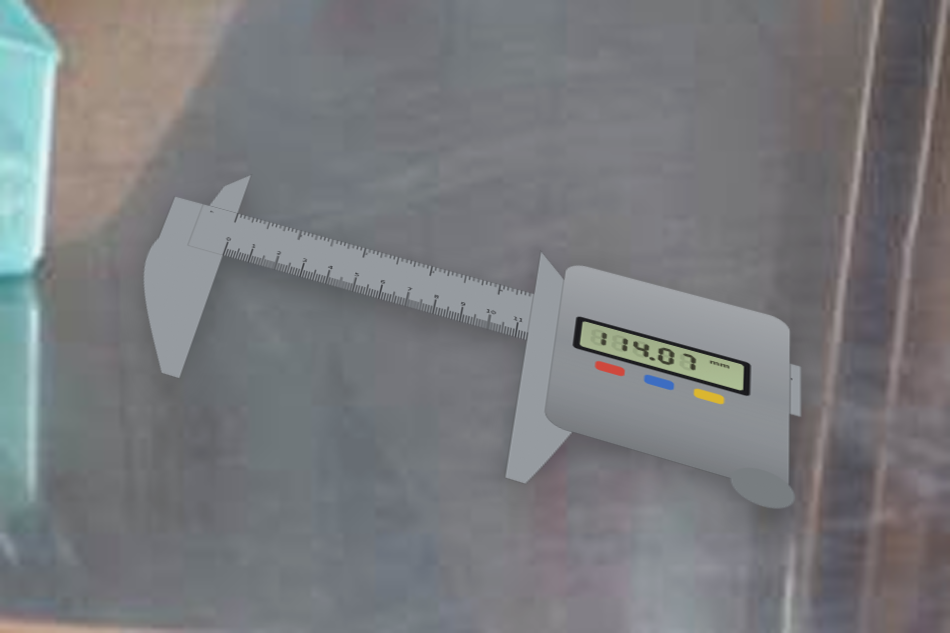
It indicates 114.07
